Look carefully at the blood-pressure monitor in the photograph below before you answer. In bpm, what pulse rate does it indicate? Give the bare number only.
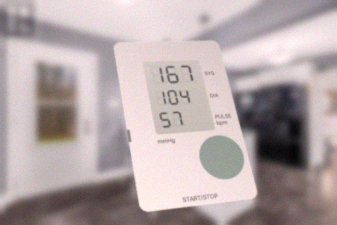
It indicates 57
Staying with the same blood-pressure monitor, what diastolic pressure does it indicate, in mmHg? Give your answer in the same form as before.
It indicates 104
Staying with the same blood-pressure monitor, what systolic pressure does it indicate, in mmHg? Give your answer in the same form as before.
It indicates 167
